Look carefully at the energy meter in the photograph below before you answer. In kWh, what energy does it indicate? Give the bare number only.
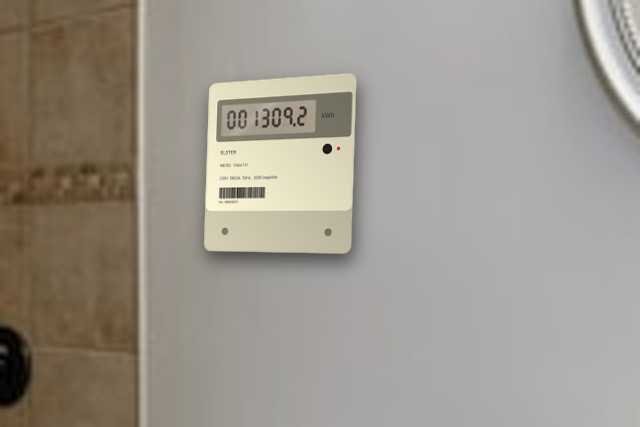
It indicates 1309.2
